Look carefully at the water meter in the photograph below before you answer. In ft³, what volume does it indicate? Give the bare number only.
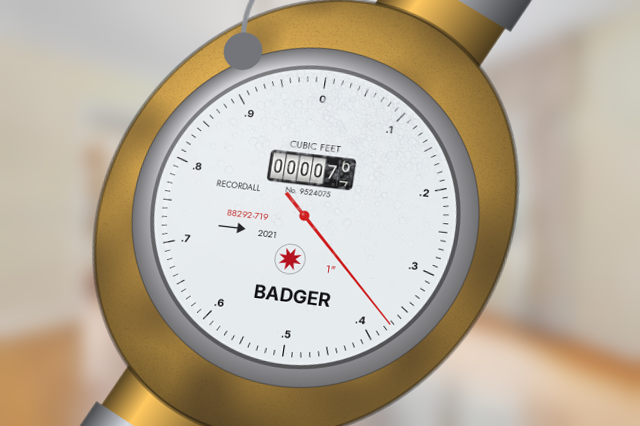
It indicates 76.37
